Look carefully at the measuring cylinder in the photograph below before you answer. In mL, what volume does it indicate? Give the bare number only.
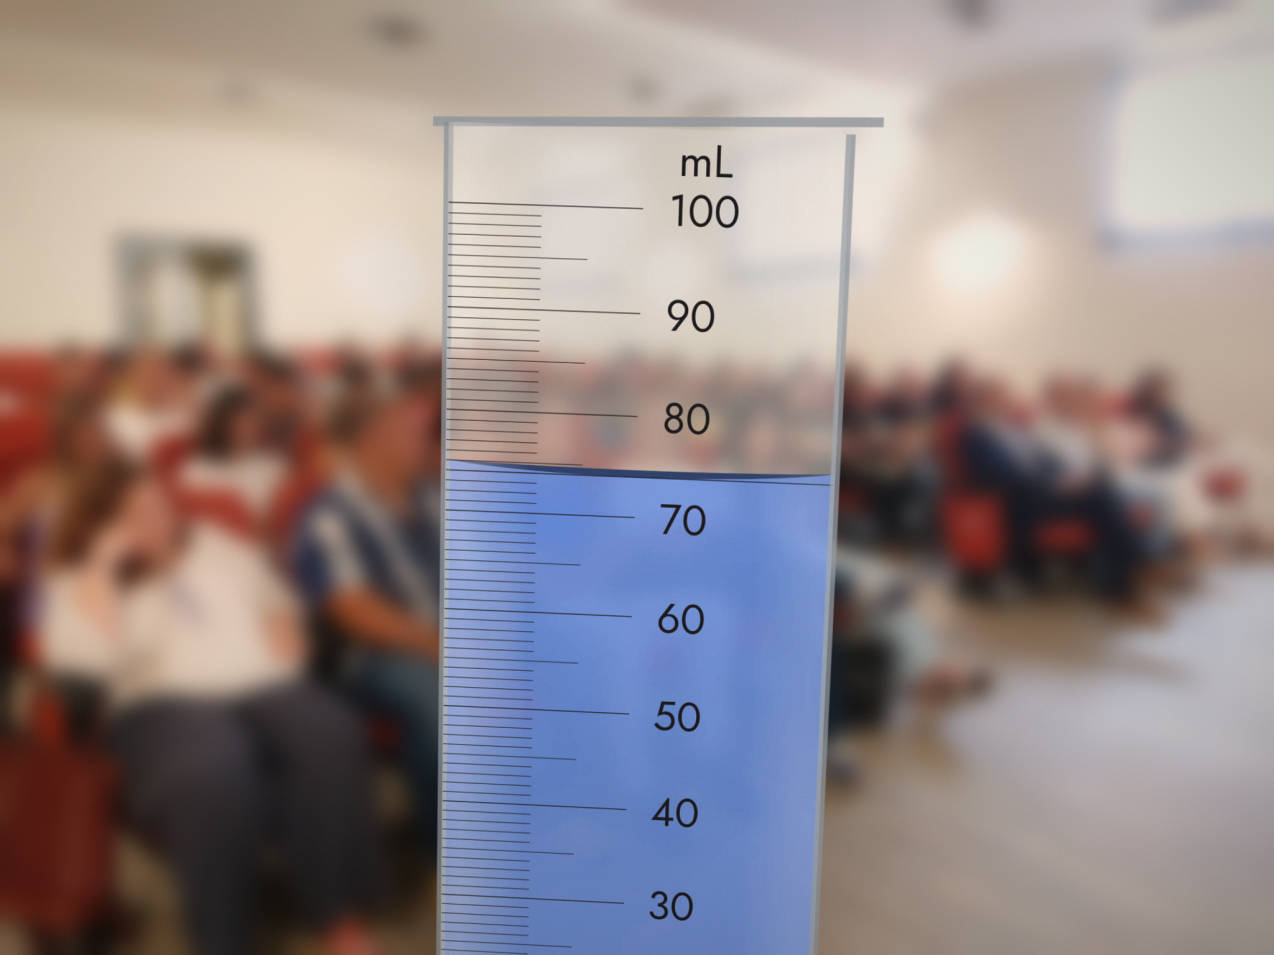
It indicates 74
